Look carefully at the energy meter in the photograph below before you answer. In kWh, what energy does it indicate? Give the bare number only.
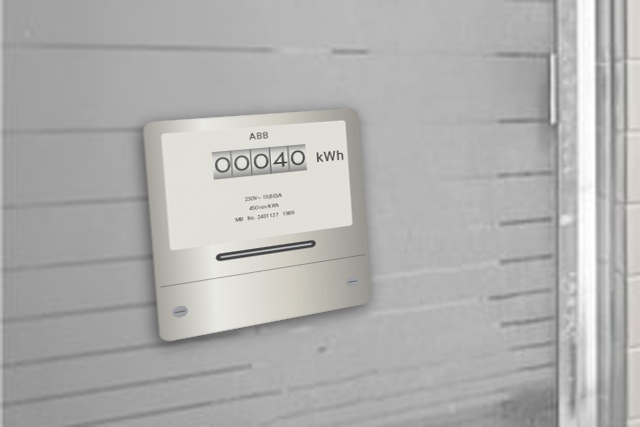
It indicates 40
